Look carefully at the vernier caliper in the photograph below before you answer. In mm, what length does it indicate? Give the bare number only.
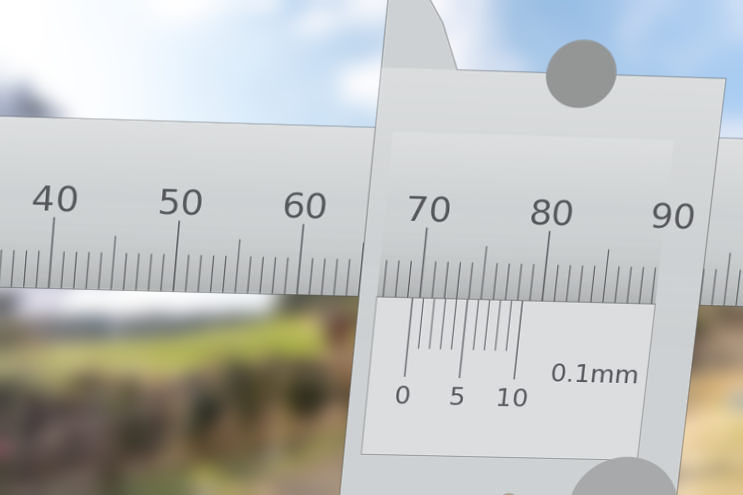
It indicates 69.4
